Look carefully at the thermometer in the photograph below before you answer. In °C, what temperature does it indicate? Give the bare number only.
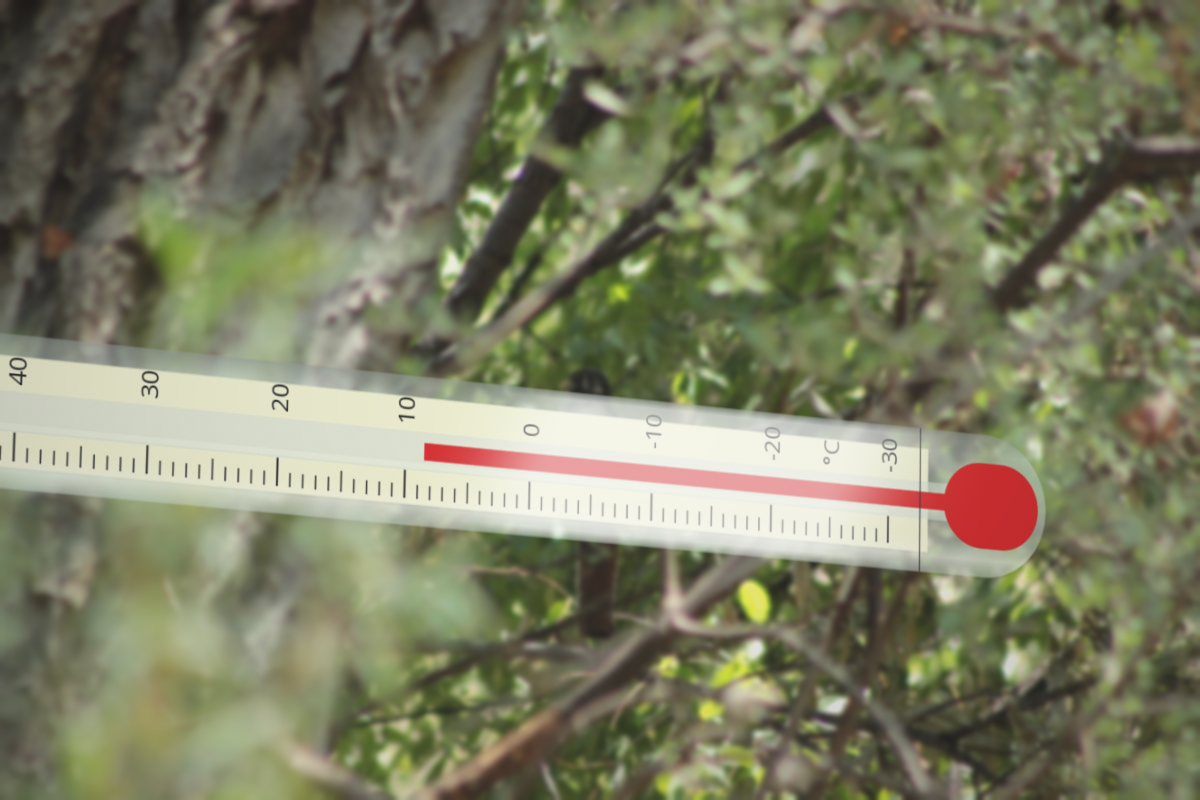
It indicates 8.5
